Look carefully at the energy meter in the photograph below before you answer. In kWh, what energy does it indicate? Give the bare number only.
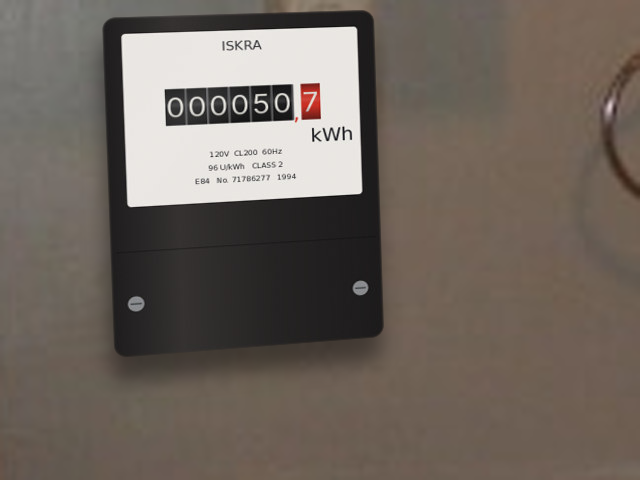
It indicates 50.7
